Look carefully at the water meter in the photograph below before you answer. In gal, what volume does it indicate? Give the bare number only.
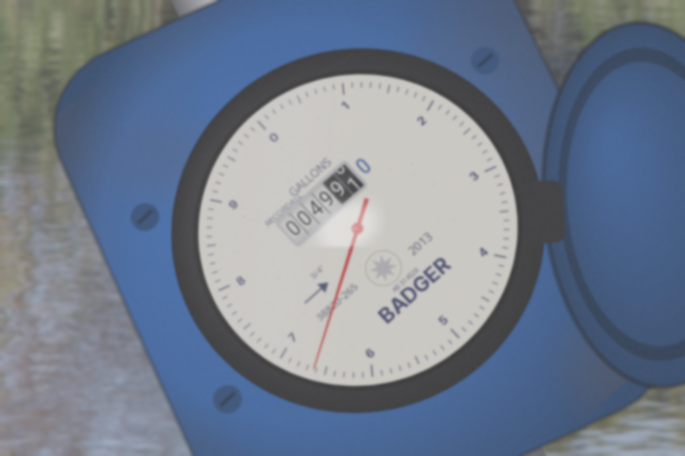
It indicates 49906.6
